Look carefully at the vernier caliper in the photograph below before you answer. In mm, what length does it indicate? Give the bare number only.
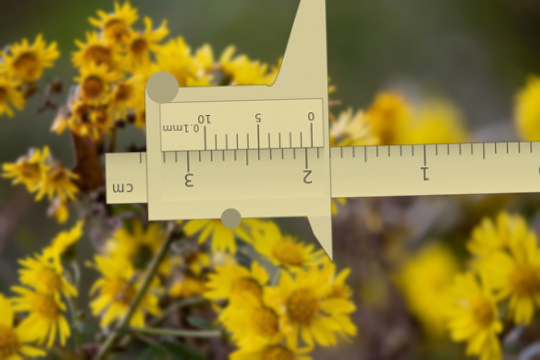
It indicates 19.5
